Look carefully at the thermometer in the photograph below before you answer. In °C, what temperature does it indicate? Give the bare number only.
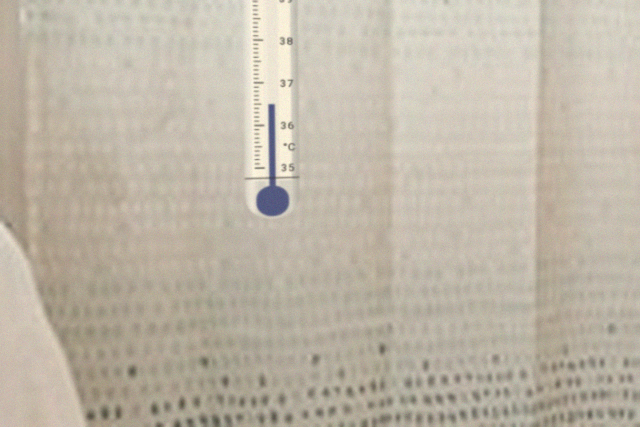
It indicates 36.5
